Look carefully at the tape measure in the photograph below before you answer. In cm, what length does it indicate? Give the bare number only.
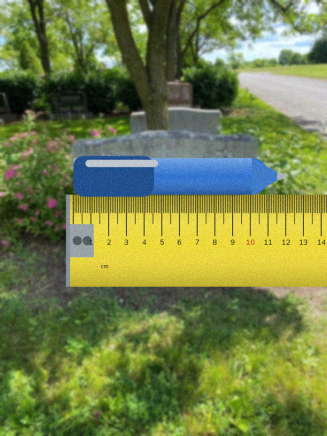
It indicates 12
